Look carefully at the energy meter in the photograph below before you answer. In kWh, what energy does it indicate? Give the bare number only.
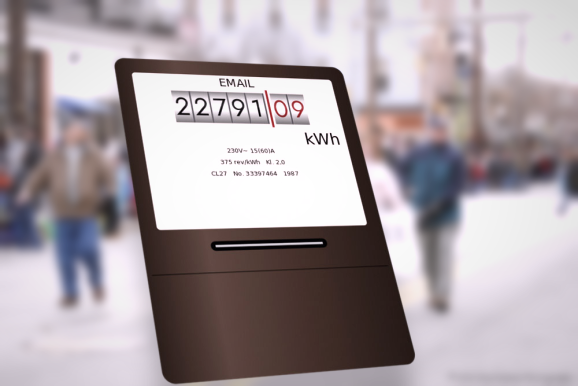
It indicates 22791.09
